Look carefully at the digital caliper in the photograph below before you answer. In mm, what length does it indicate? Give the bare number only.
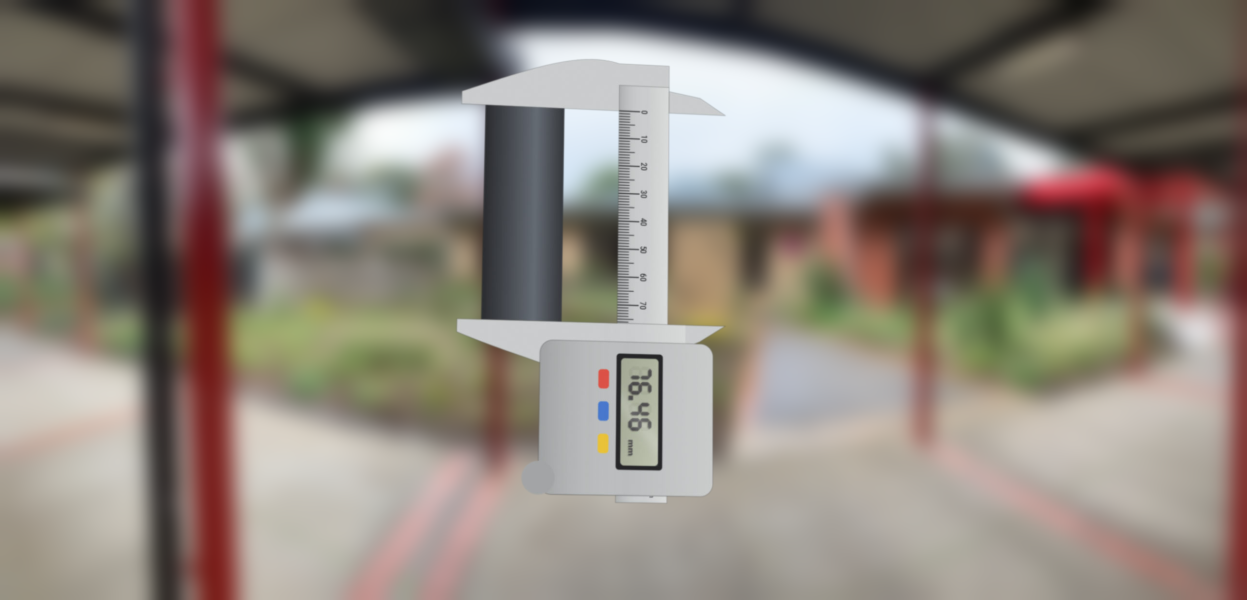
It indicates 76.46
